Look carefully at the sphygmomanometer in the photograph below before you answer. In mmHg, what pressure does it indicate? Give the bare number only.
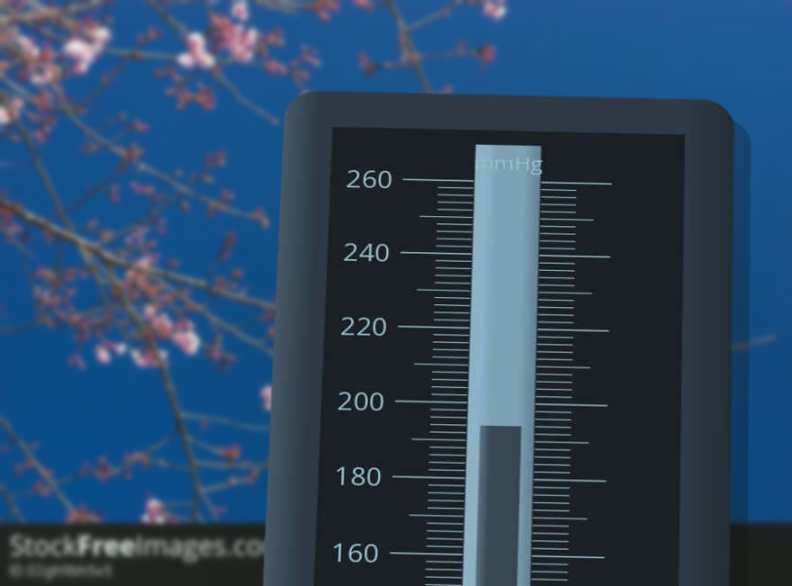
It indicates 194
